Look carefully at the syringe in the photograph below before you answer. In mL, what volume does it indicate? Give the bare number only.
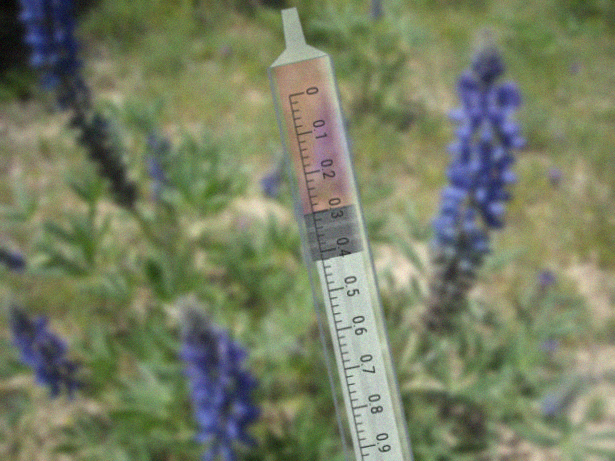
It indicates 0.3
